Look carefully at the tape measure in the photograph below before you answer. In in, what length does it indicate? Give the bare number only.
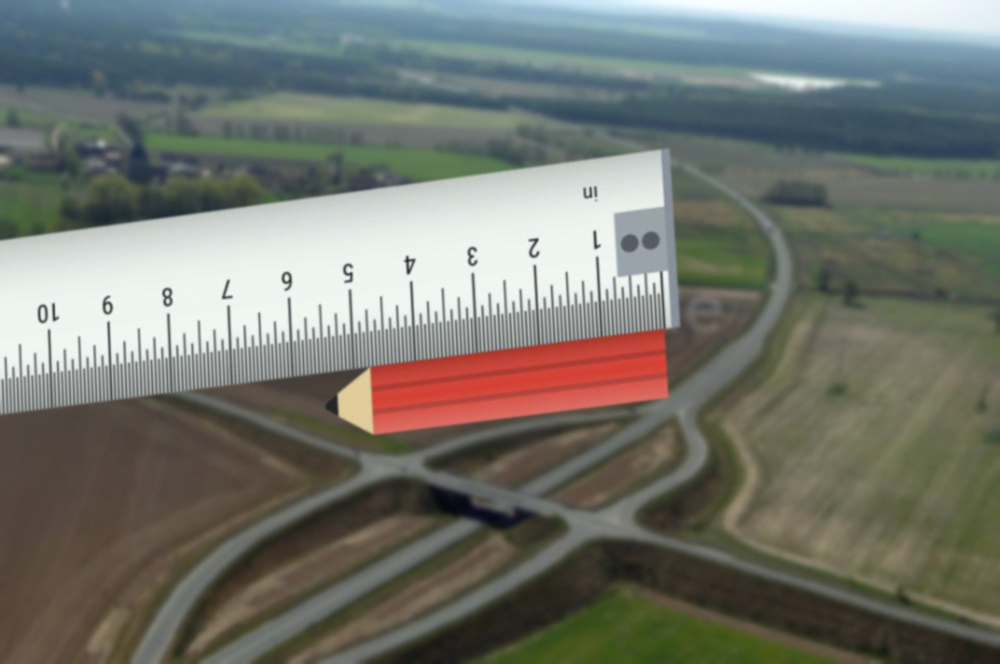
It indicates 5.5
